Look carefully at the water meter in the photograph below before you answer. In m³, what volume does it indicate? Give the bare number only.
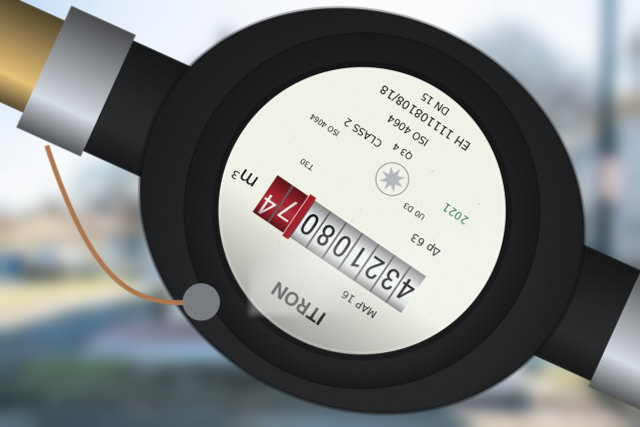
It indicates 4321080.74
